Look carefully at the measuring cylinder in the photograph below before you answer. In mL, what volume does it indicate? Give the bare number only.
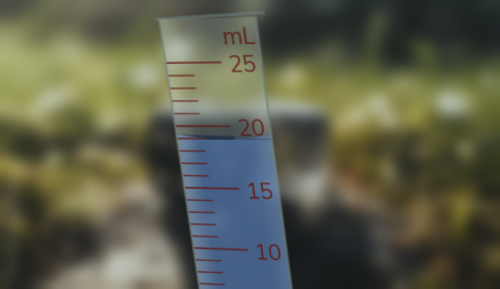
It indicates 19
